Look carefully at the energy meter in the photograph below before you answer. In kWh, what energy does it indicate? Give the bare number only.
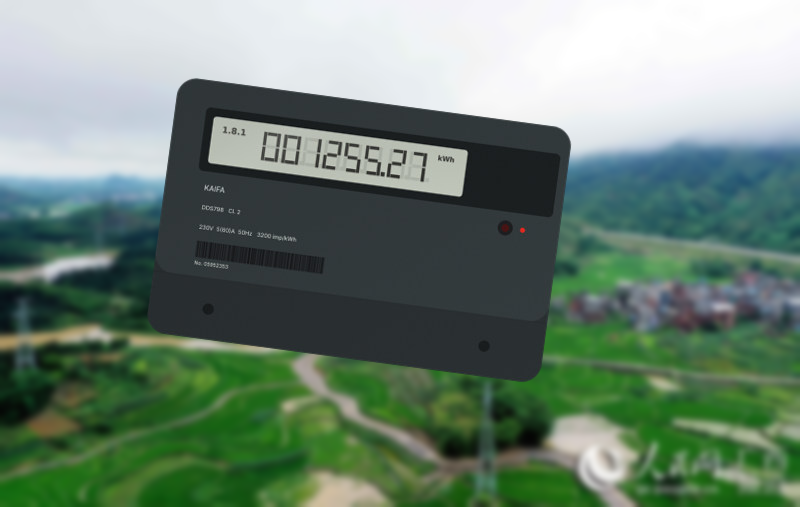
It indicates 1255.27
